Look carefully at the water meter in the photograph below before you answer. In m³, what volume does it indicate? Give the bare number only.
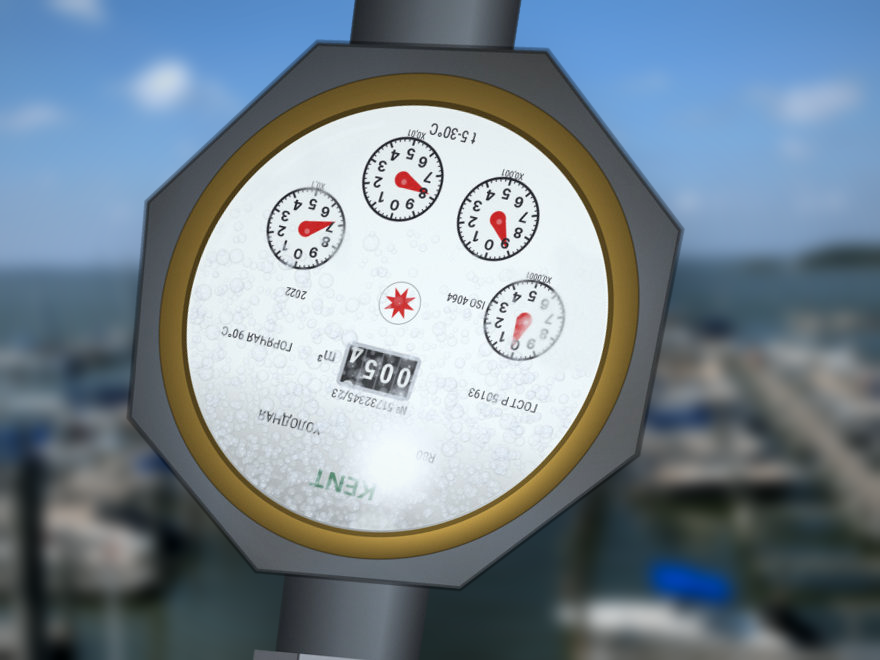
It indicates 53.6790
